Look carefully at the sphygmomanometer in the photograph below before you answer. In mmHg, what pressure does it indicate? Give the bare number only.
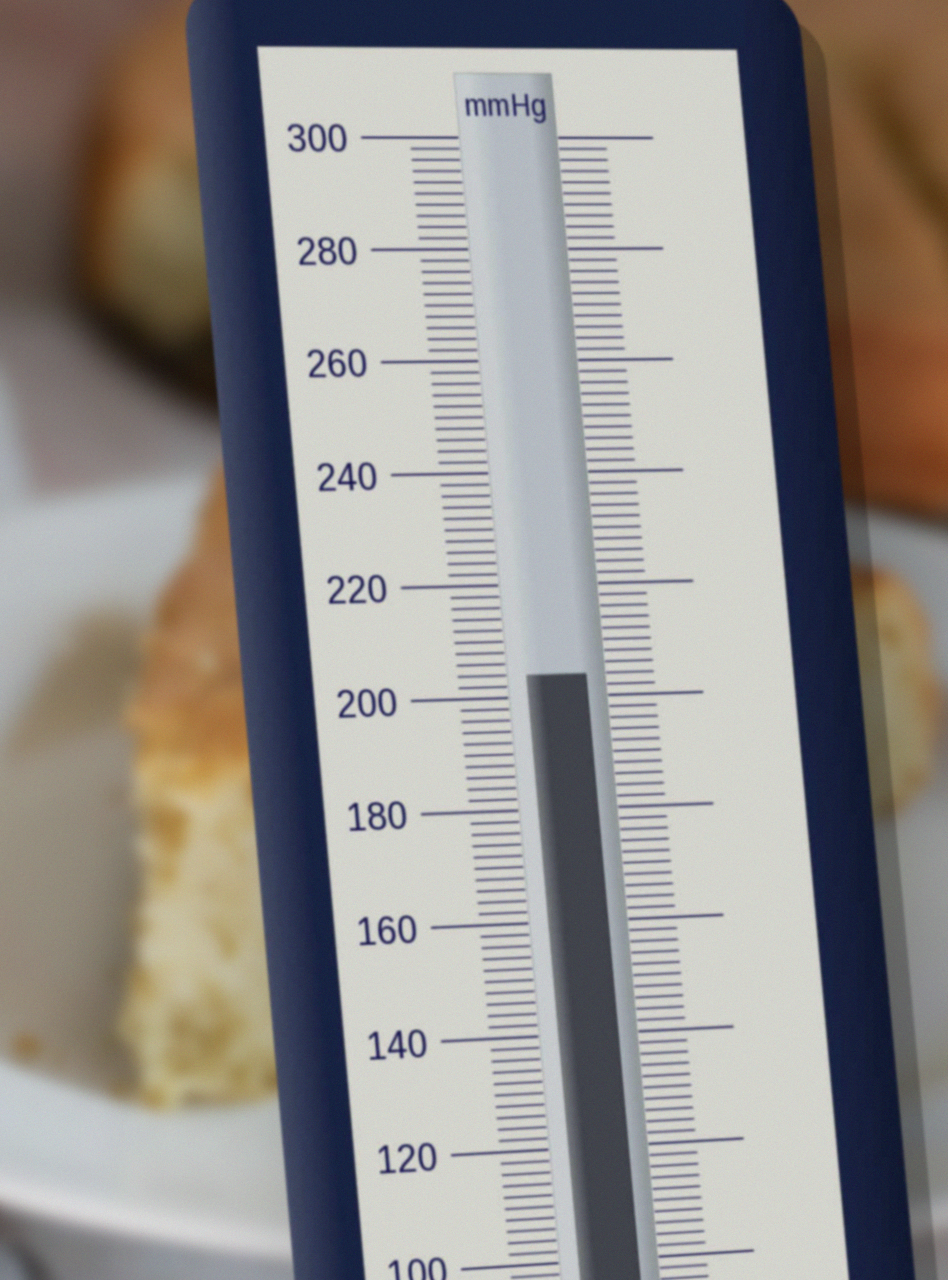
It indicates 204
